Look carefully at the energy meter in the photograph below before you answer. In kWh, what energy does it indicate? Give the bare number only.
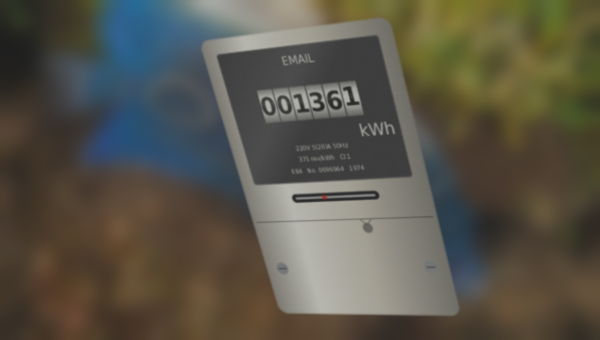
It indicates 1361
